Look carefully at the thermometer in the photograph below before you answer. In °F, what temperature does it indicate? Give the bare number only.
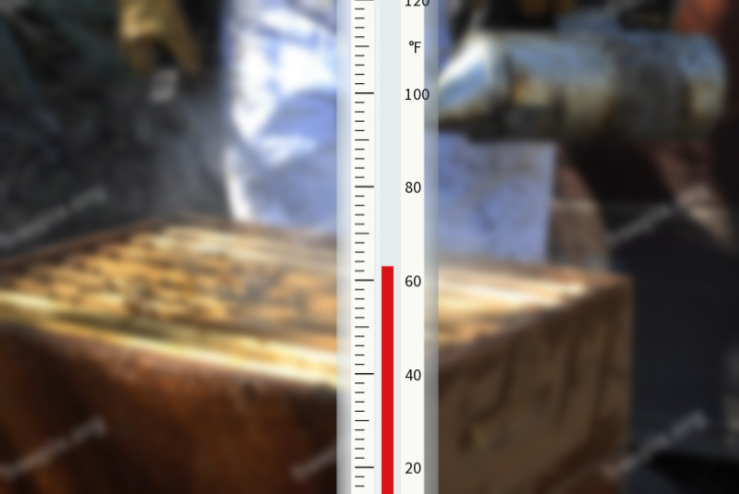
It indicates 63
